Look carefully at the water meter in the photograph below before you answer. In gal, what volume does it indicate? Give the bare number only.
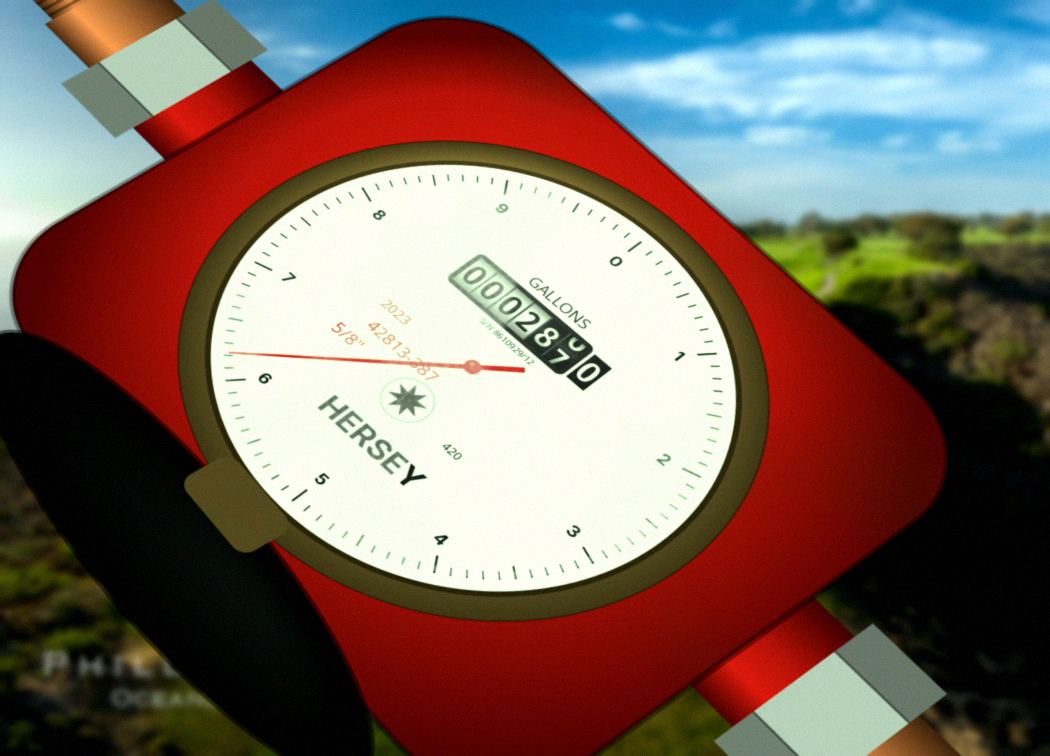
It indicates 2866.2
